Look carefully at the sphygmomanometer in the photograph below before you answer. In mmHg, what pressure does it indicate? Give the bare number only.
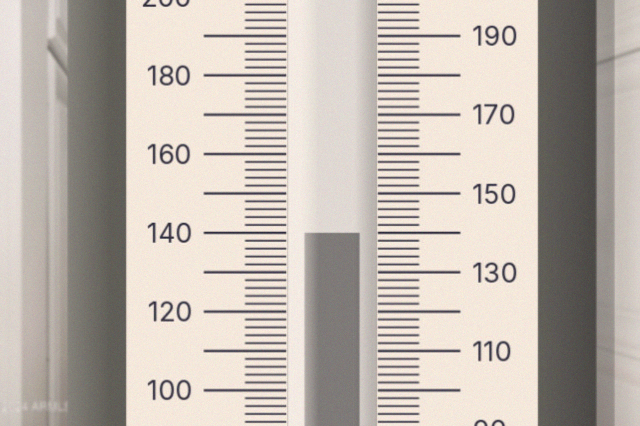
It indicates 140
